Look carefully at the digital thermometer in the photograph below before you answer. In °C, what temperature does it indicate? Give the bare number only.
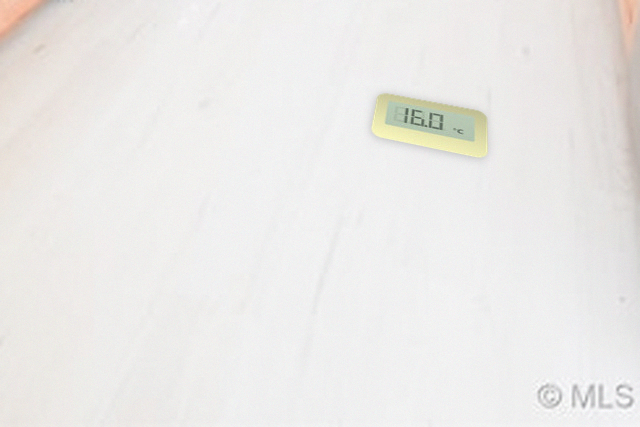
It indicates 16.0
